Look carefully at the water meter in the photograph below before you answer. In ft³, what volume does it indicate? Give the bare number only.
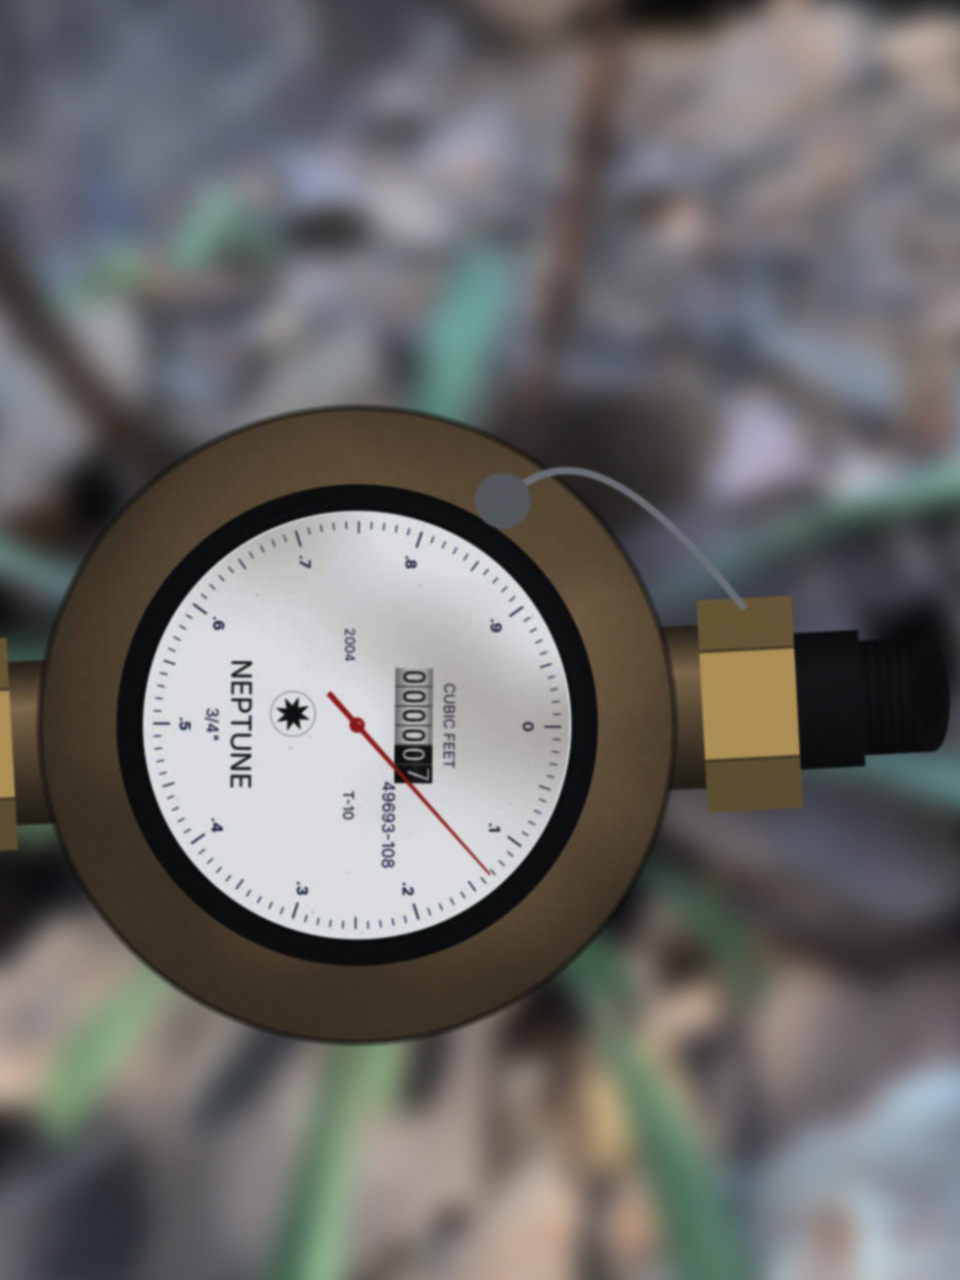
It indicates 7.13
